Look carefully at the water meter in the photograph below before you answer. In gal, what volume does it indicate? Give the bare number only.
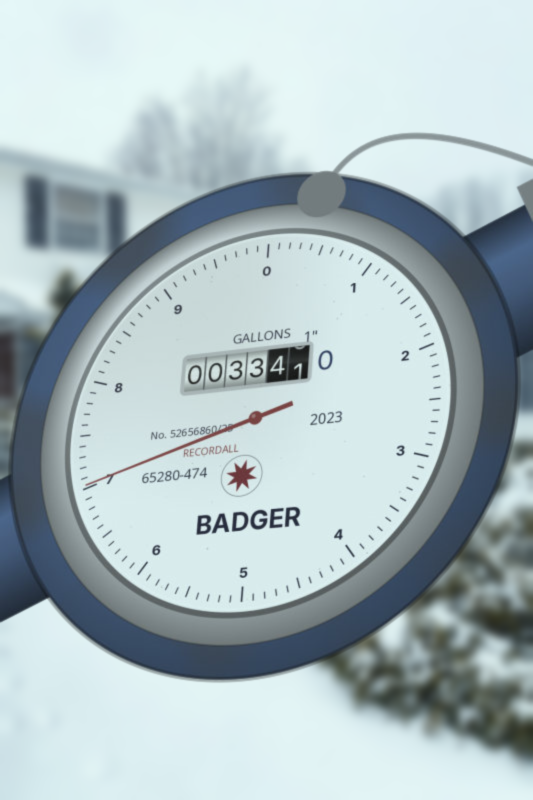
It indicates 33407.0
